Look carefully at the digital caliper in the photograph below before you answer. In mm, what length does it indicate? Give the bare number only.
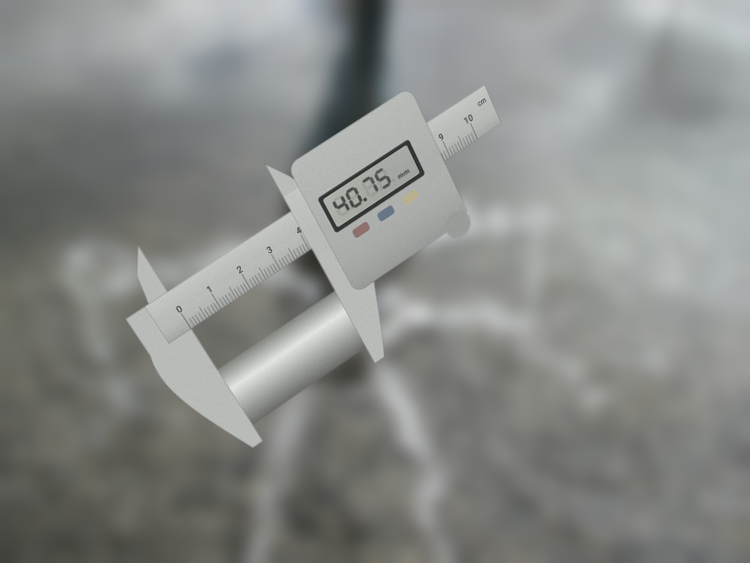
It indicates 40.75
